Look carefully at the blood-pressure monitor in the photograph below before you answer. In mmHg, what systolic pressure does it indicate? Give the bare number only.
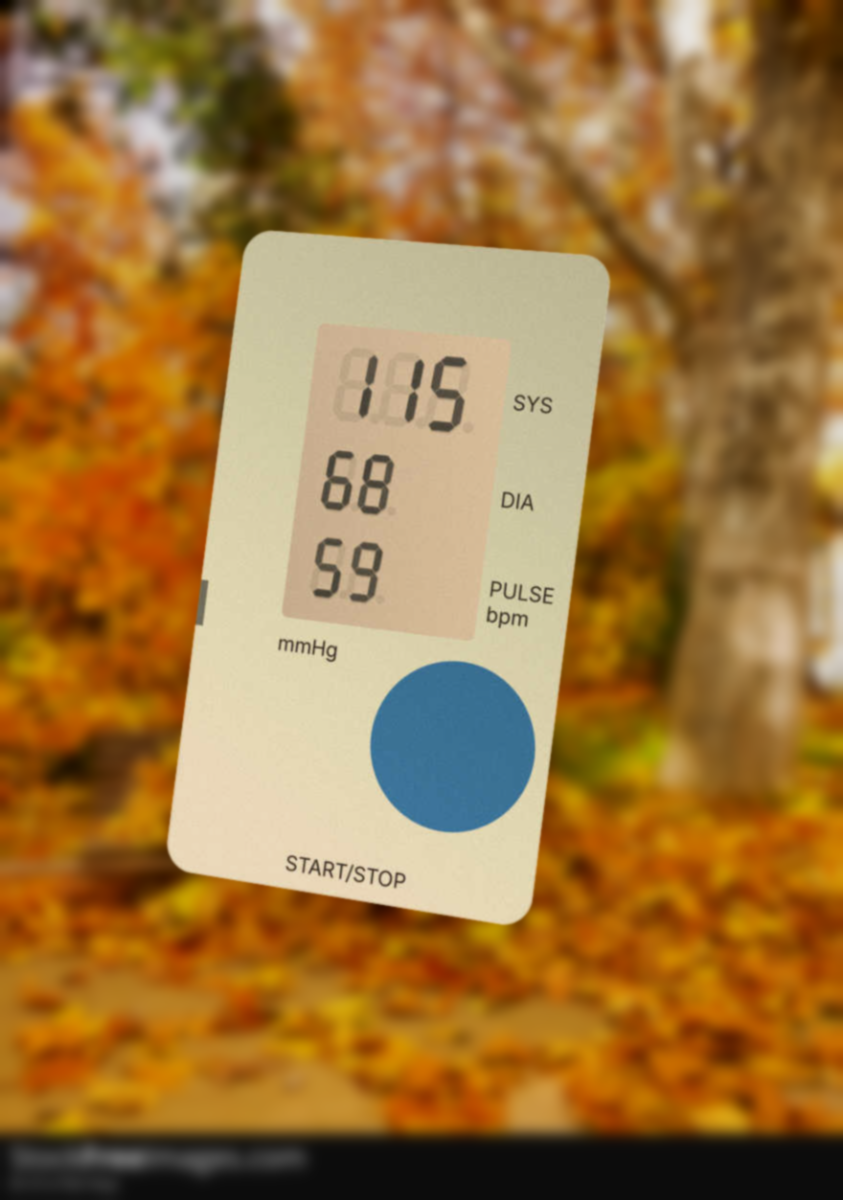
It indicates 115
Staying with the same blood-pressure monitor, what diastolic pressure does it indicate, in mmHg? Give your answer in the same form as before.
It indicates 68
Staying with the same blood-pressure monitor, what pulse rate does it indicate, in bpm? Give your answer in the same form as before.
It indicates 59
